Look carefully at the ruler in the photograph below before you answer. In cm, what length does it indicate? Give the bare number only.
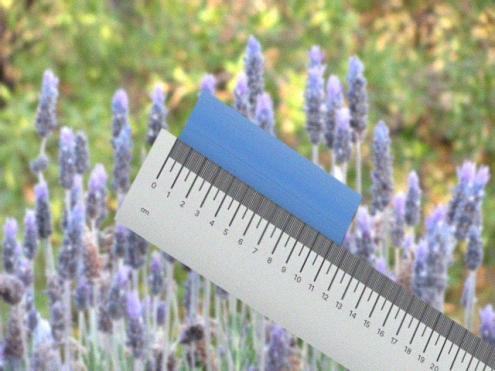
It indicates 11.5
